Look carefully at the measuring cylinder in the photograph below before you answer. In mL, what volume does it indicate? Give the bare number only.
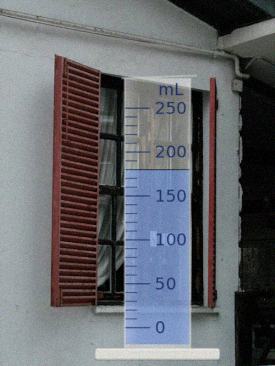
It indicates 180
